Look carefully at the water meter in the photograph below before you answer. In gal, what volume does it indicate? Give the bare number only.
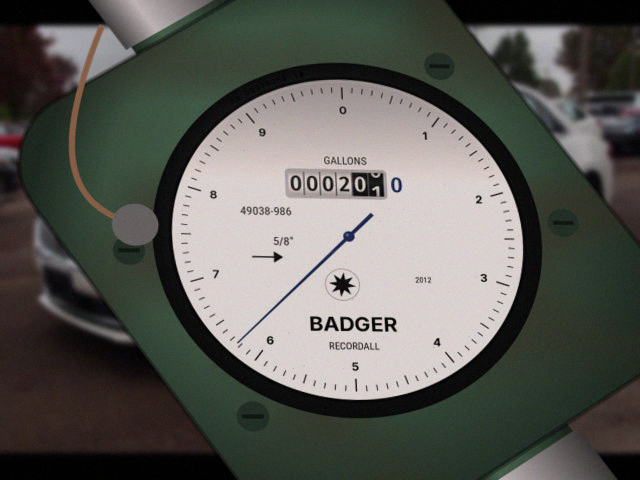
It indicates 2006.2
